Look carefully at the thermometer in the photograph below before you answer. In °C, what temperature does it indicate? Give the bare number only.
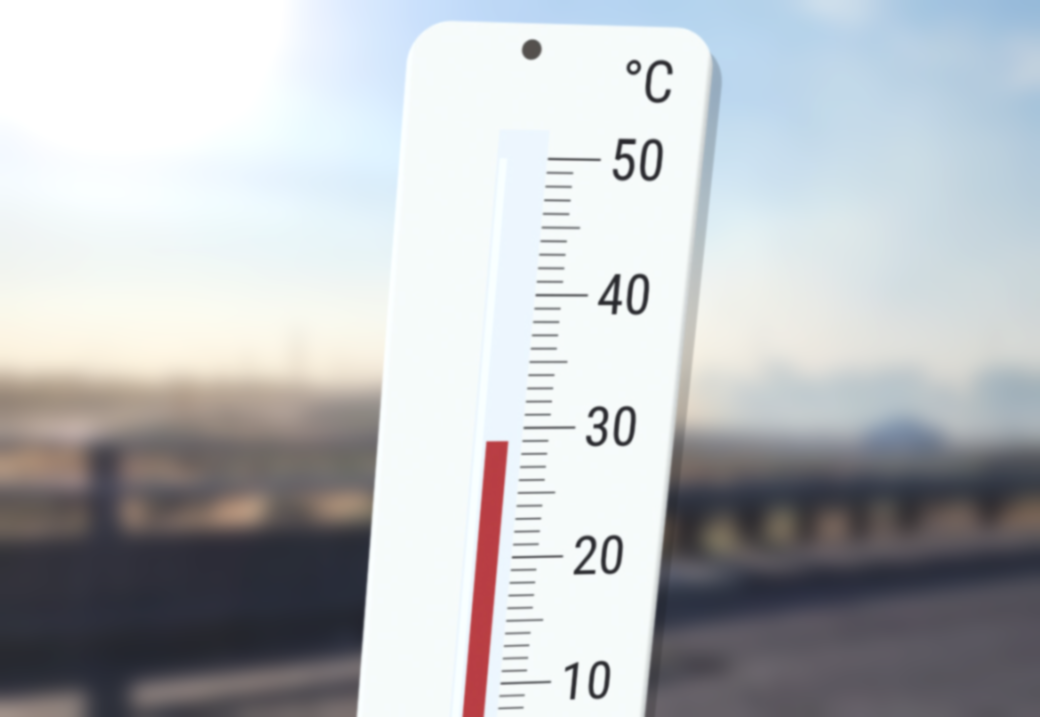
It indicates 29
